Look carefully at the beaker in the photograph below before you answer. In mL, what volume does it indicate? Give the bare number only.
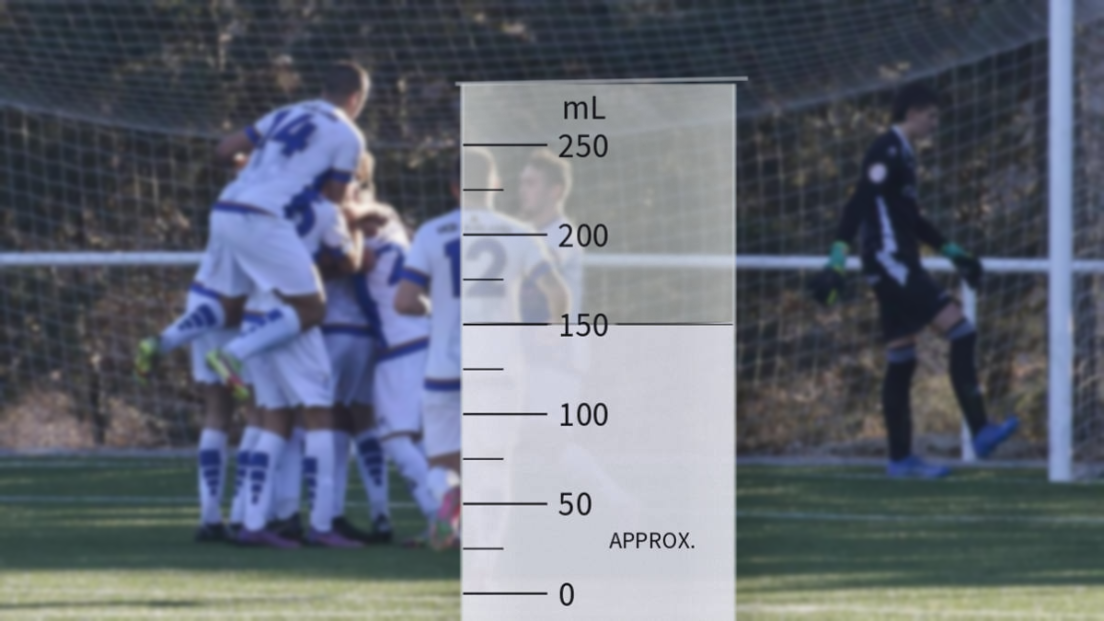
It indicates 150
